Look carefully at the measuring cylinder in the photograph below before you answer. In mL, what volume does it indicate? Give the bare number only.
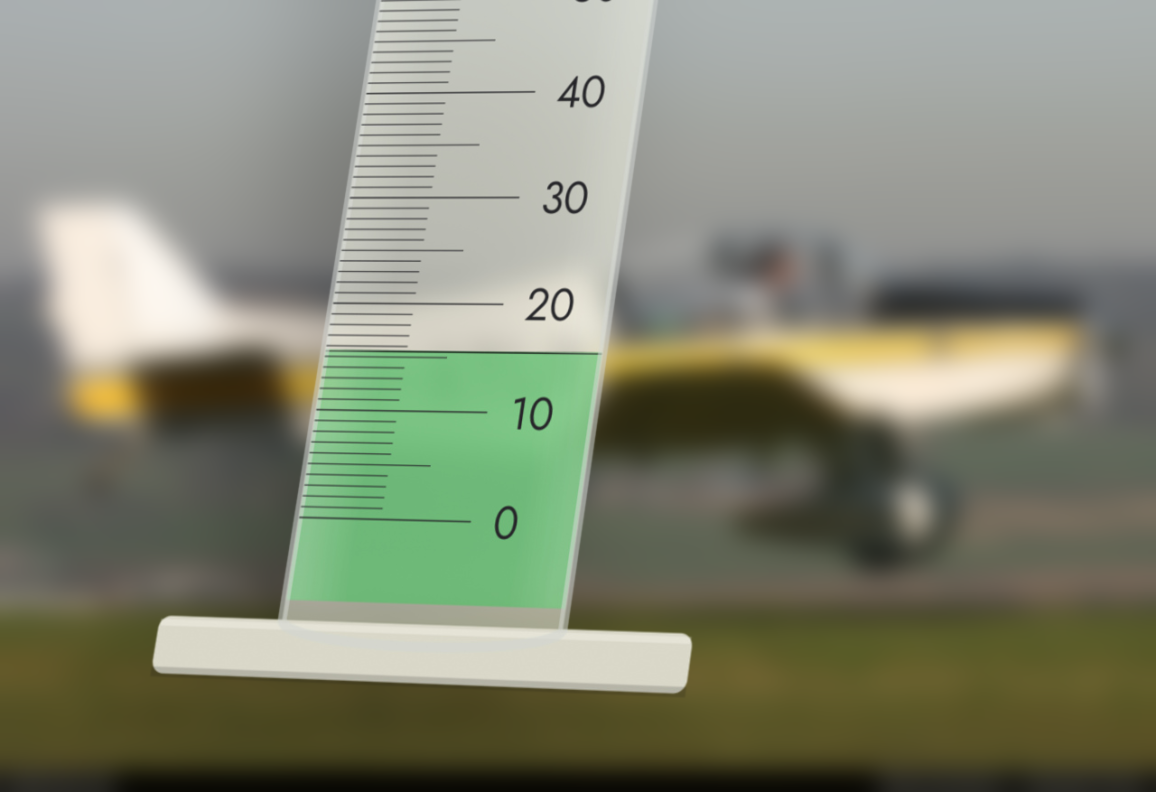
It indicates 15.5
